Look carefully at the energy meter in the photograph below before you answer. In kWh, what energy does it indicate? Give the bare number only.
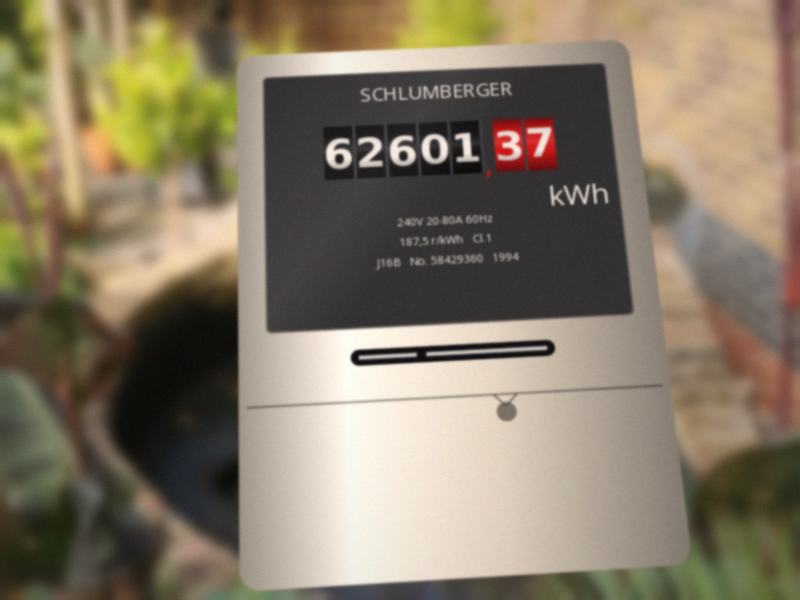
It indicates 62601.37
